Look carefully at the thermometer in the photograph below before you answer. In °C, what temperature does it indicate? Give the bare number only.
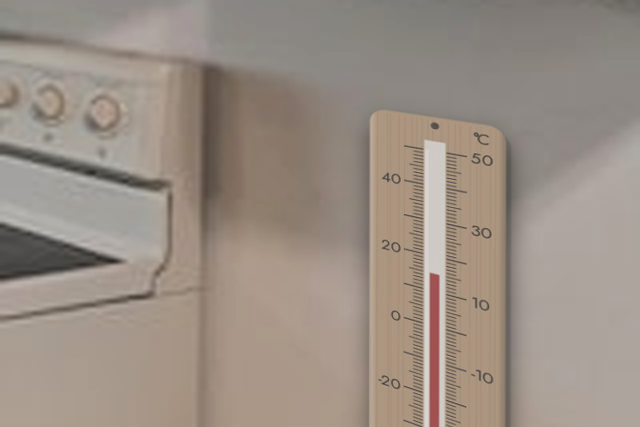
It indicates 15
